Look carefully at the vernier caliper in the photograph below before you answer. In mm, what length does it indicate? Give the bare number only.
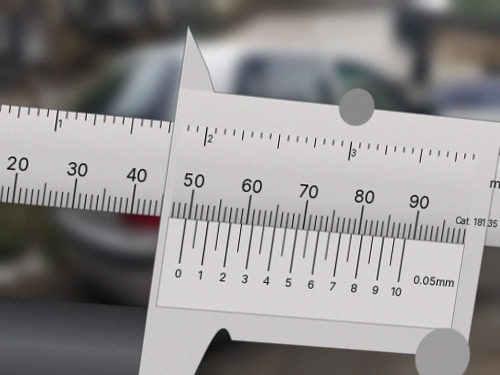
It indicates 49.4
